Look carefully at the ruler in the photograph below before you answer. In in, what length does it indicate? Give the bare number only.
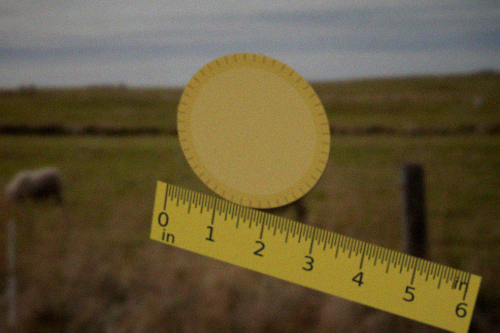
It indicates 3
